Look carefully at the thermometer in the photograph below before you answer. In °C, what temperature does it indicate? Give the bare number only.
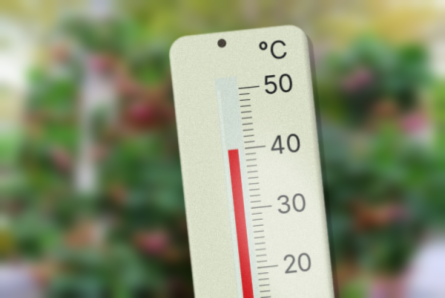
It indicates 40
